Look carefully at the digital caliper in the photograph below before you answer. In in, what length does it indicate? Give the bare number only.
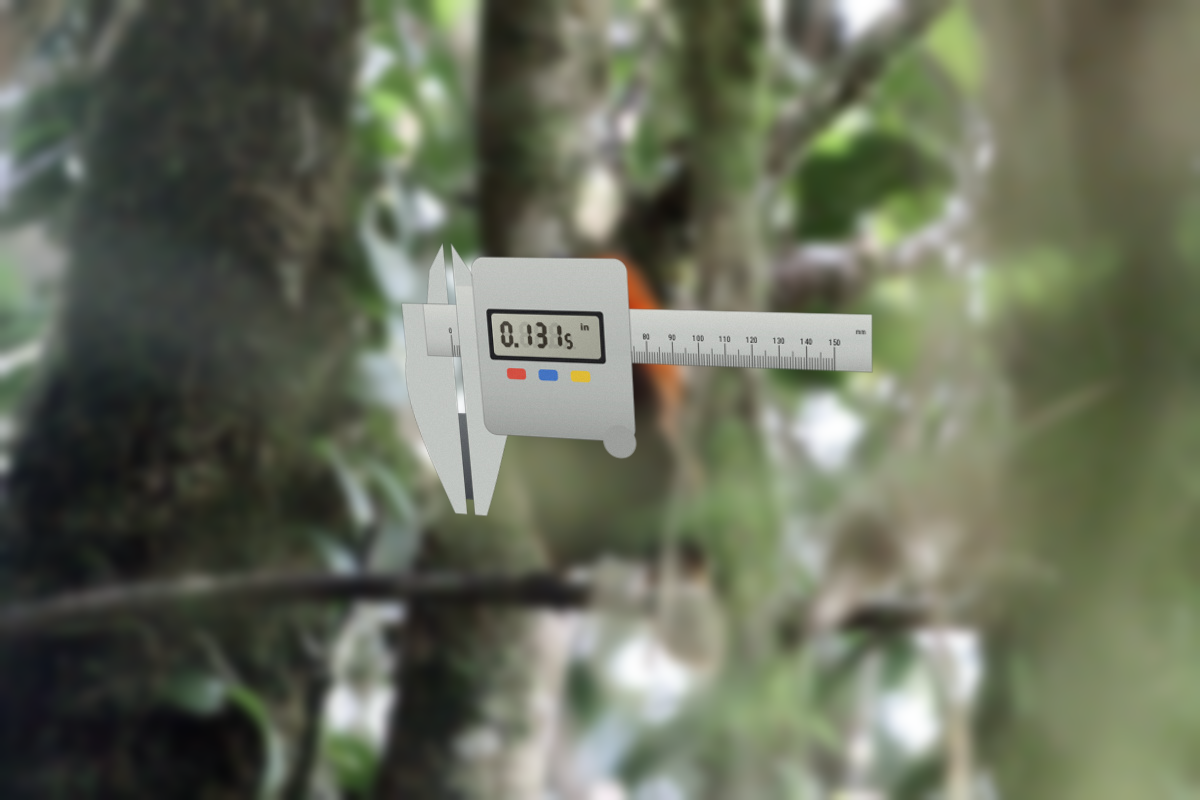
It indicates 0.1315
